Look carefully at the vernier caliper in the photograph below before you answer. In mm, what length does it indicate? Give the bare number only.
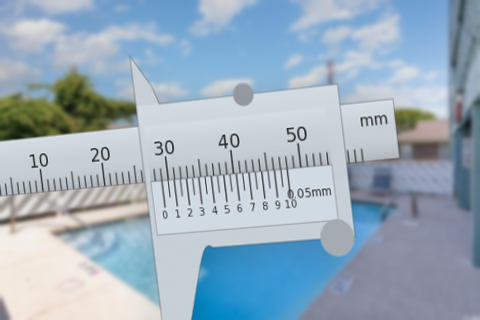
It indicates 29.0
